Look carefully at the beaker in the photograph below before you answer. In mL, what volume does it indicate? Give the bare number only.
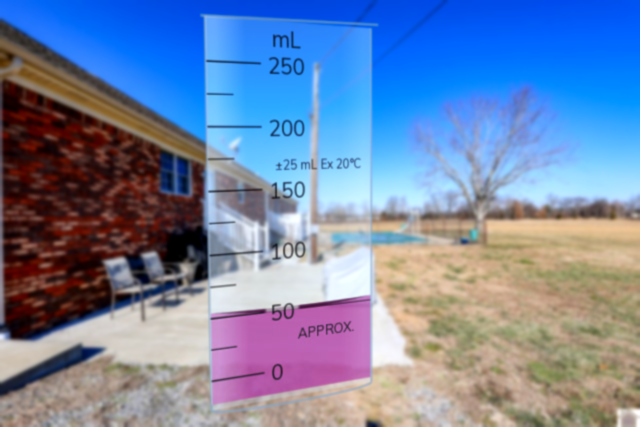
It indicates 50
